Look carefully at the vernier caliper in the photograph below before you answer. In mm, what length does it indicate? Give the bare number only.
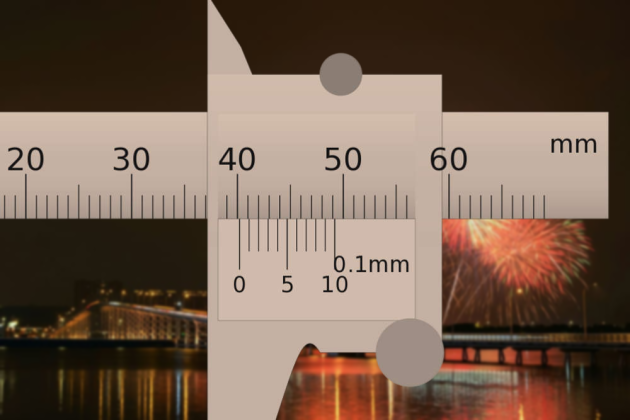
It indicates 40.2
